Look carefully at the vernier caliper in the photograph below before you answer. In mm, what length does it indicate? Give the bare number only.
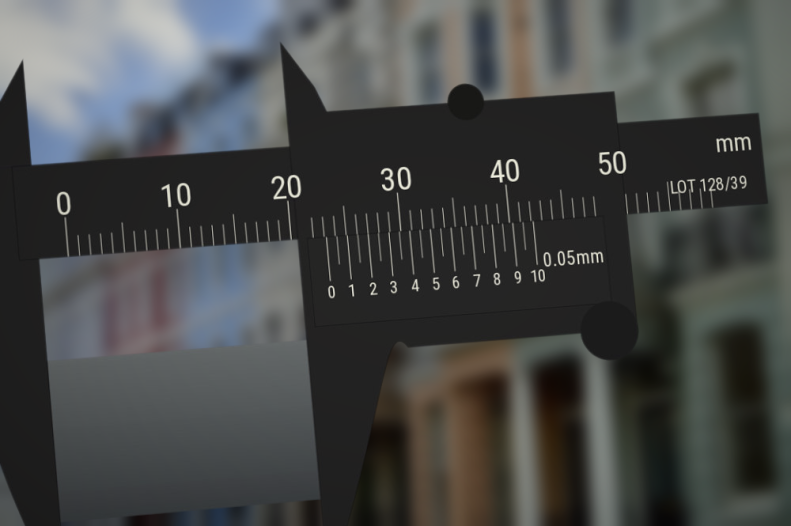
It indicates 23.2
